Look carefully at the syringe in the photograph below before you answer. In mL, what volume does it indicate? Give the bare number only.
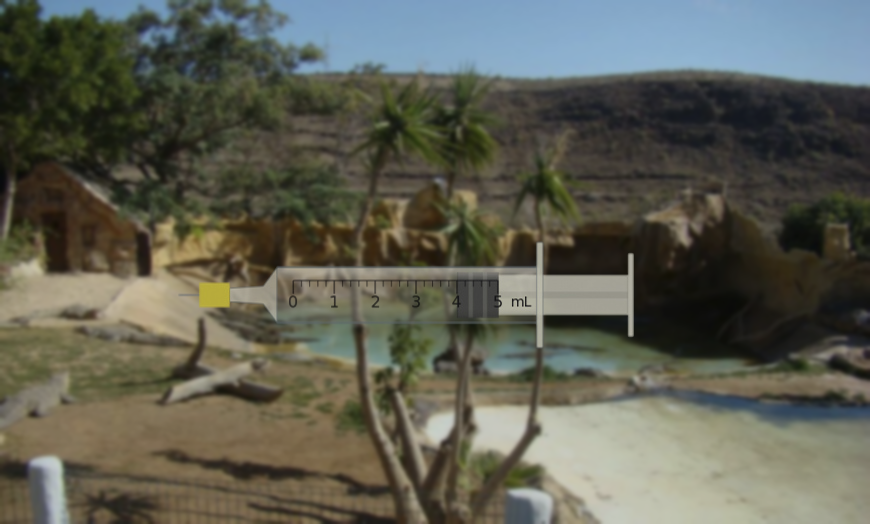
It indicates 4
